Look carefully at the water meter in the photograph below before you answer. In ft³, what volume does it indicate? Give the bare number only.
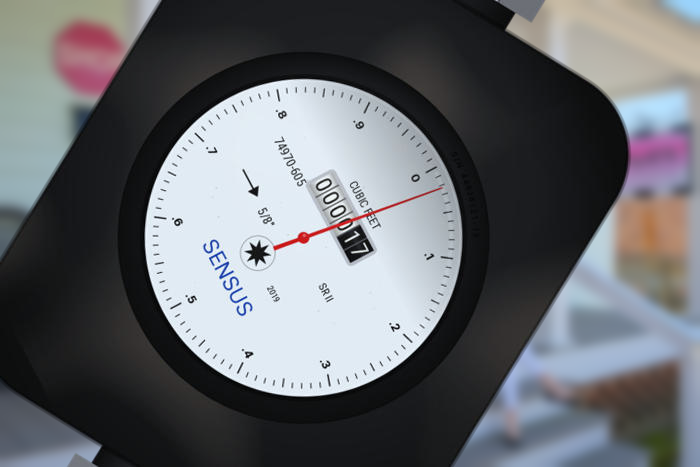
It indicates 17.02
